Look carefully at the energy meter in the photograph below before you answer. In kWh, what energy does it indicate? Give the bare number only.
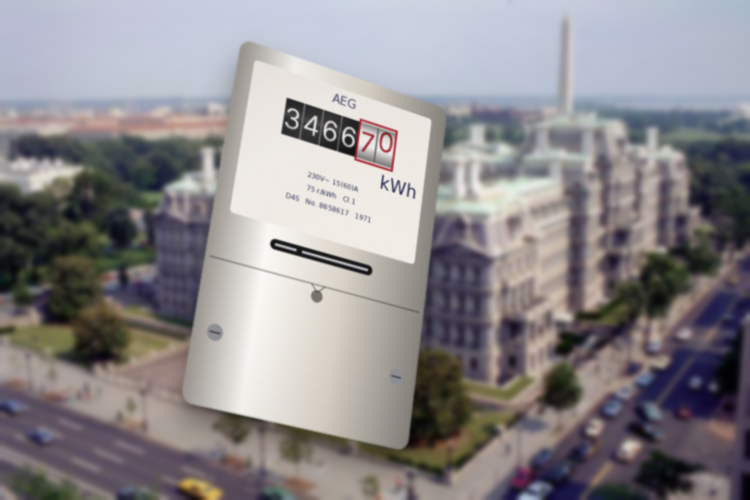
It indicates 3466.70
